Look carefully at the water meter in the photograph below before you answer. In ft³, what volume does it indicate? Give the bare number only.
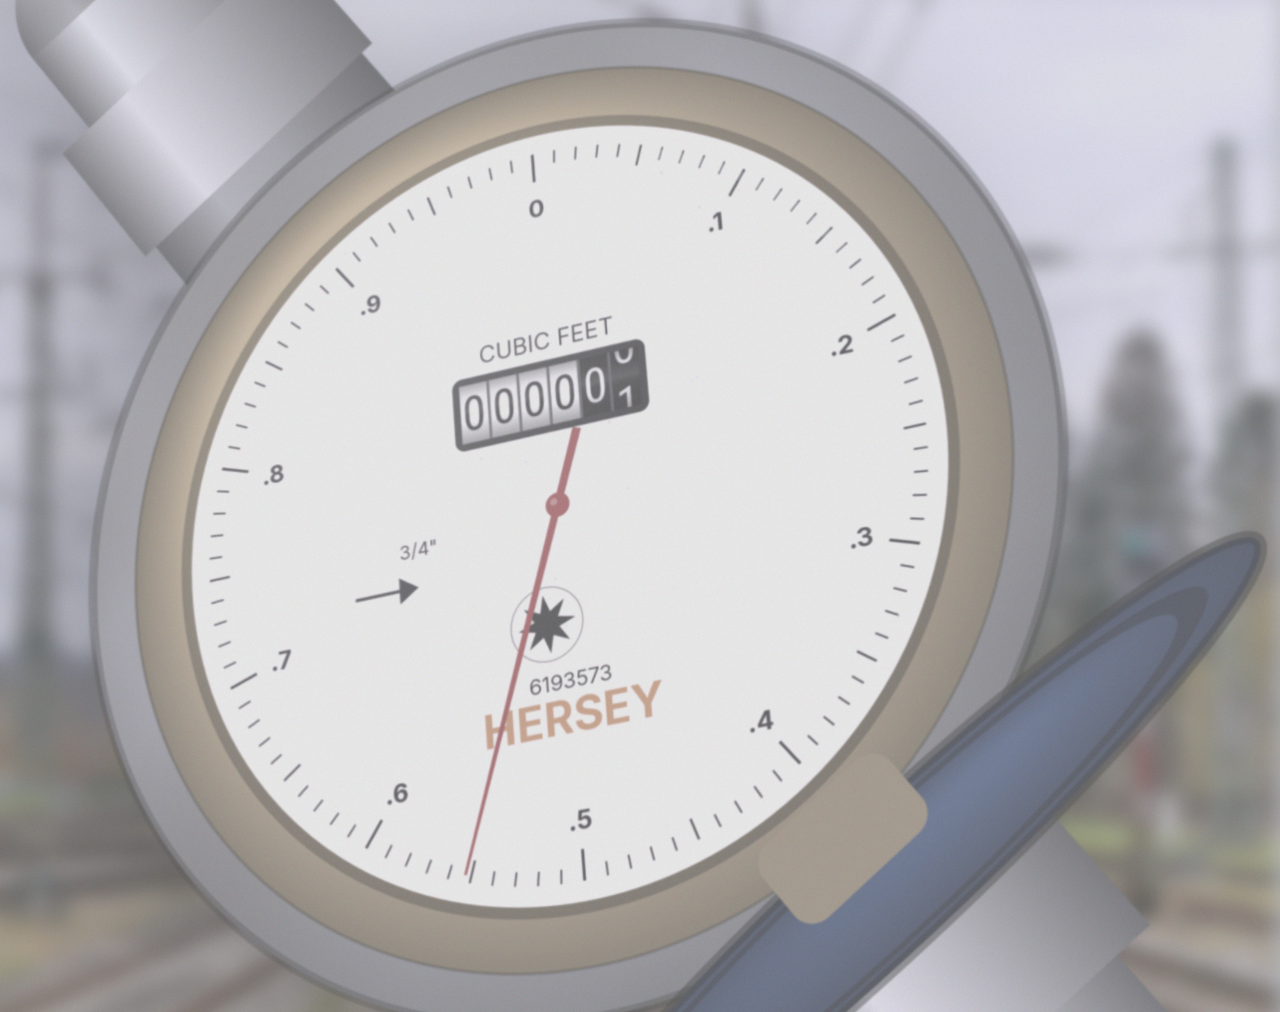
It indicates 0.55
